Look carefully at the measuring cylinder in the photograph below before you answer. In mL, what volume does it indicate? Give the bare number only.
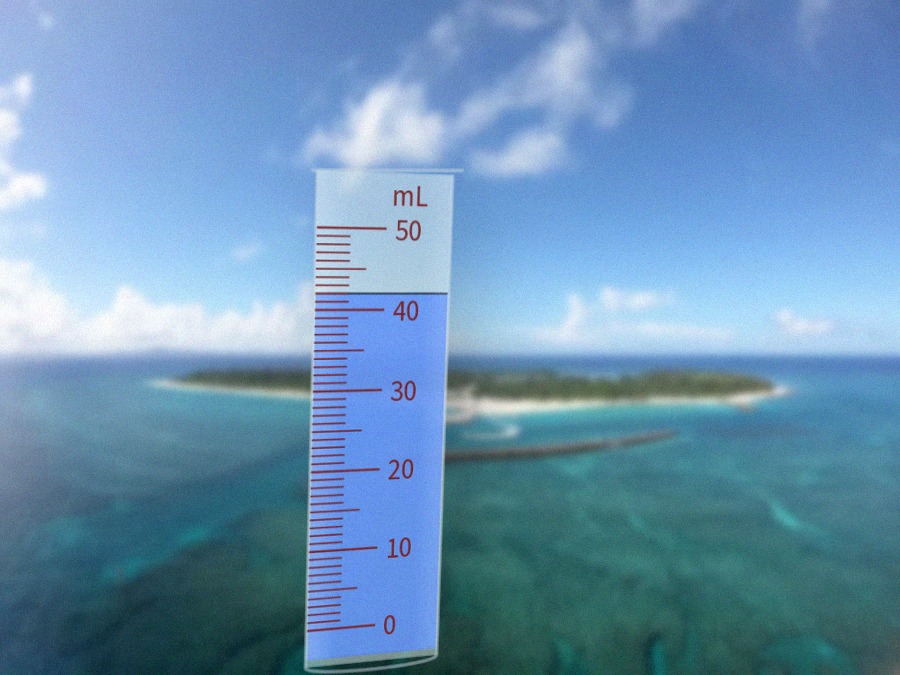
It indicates 42
